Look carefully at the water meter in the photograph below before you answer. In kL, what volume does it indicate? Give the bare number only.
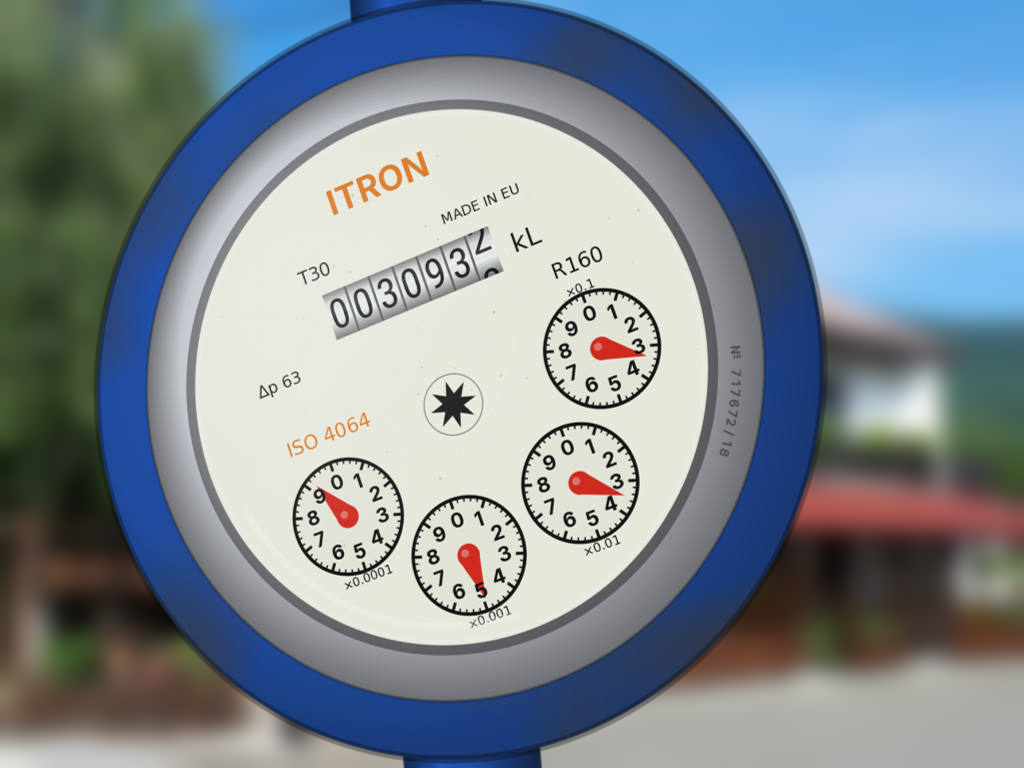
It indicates 30932.3349
